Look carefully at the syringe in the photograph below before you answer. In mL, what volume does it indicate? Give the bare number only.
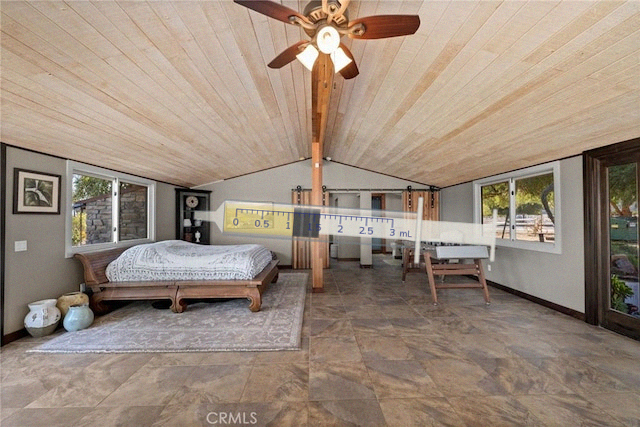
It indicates 1.1
